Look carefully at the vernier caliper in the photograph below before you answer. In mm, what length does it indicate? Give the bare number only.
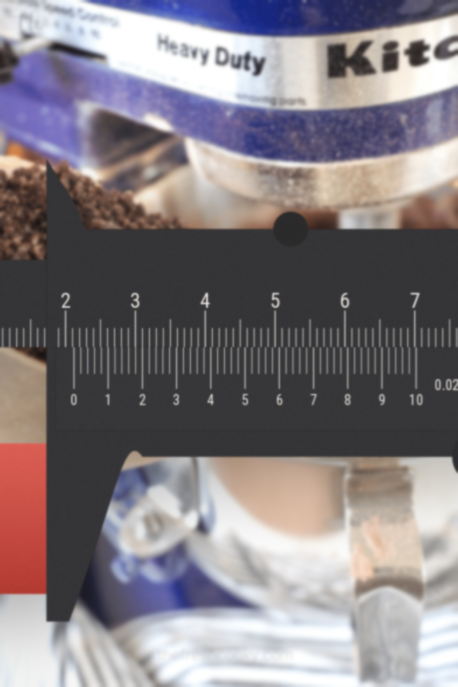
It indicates 21.2
